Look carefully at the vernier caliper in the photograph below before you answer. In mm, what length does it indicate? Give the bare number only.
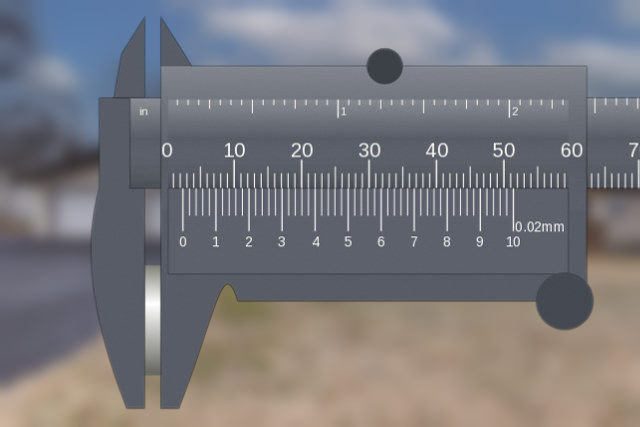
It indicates 2.4
